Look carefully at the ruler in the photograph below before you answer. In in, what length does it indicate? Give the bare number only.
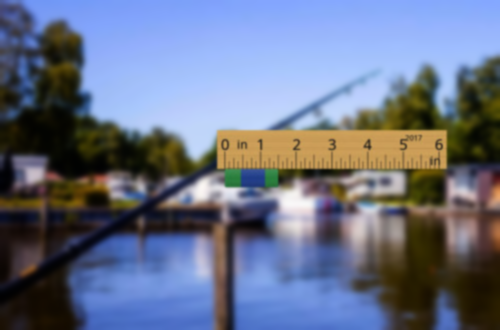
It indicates 1.5
